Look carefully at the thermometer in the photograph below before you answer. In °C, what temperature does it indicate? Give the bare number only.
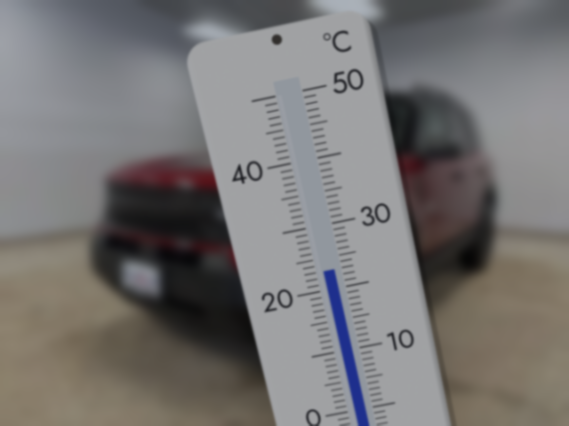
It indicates 23
